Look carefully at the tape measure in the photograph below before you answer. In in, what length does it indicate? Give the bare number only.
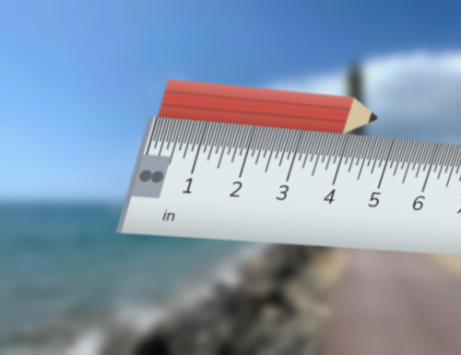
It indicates 4.5
